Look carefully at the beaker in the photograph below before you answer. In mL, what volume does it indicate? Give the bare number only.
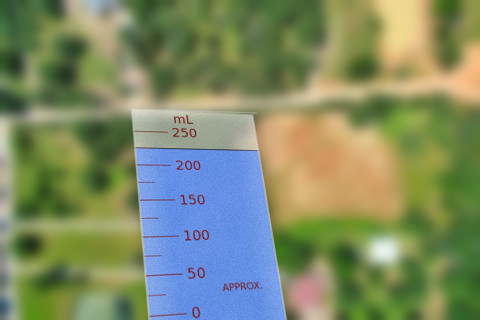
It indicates 225
